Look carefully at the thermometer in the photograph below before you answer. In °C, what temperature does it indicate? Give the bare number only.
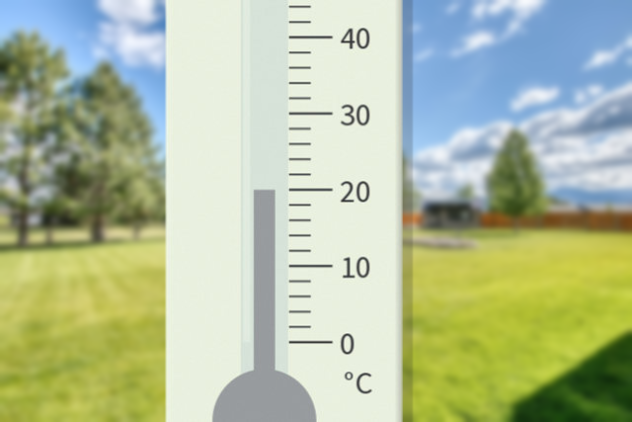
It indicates 20
